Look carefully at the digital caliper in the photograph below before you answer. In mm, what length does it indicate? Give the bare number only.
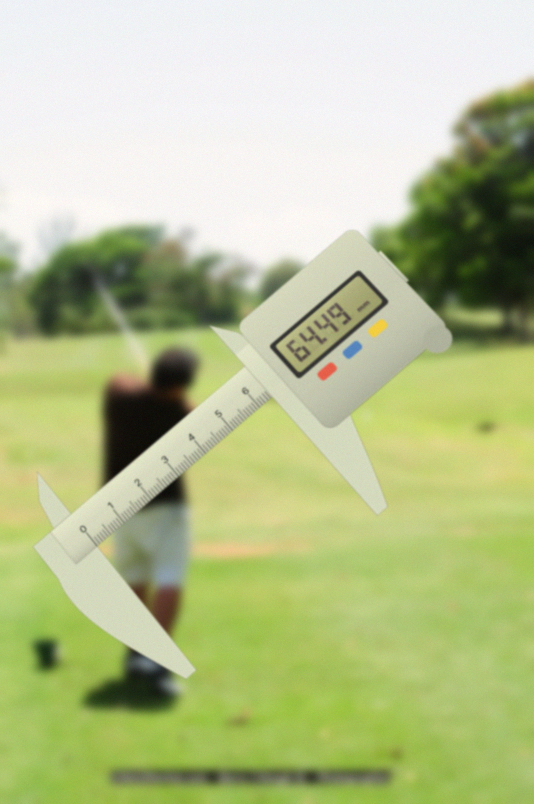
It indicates 64.49
